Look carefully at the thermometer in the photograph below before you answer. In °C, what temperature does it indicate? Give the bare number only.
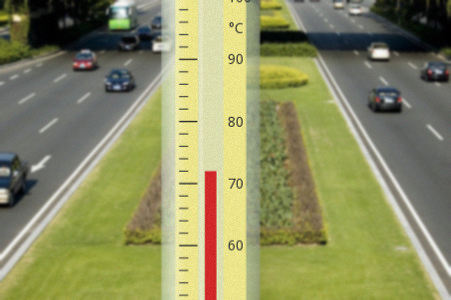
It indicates 72
